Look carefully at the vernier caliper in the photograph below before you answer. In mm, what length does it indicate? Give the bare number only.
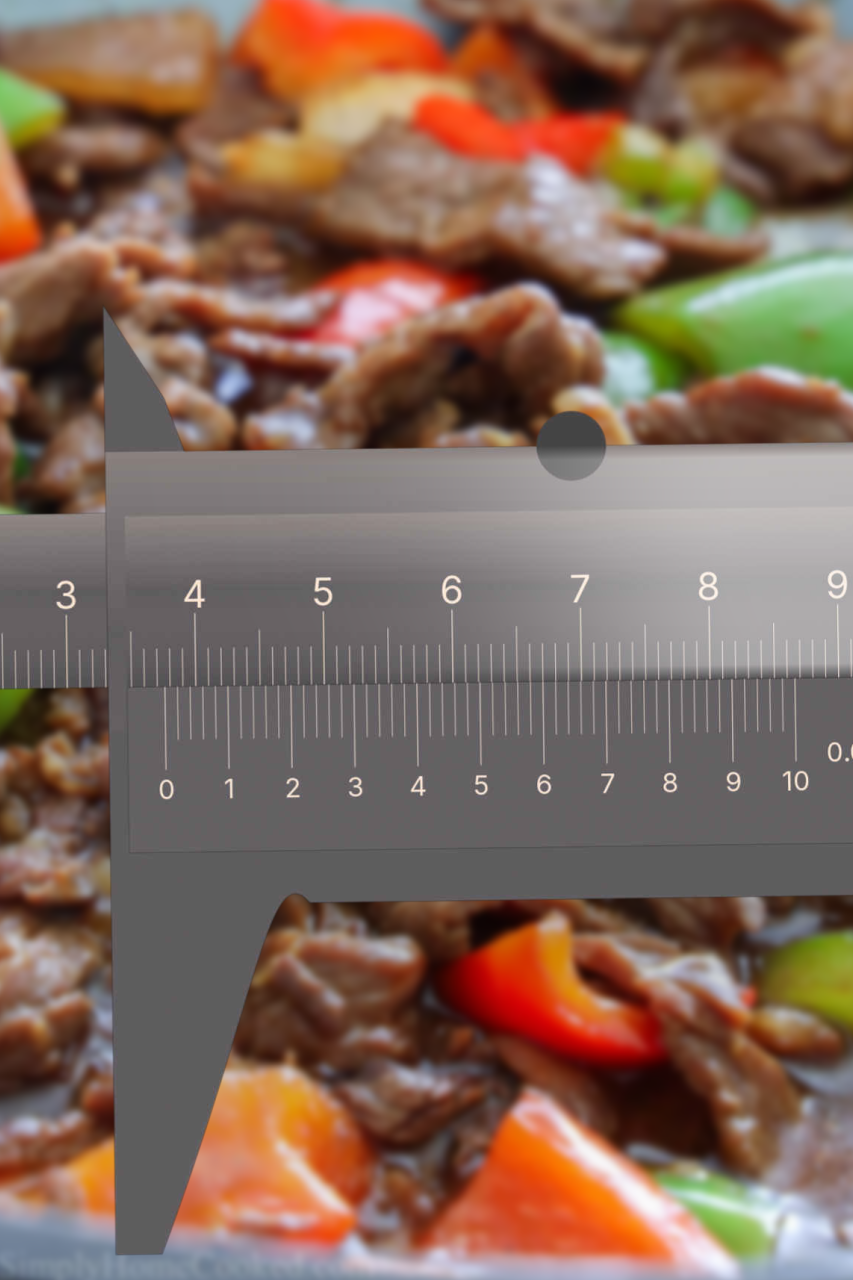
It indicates 37.6
